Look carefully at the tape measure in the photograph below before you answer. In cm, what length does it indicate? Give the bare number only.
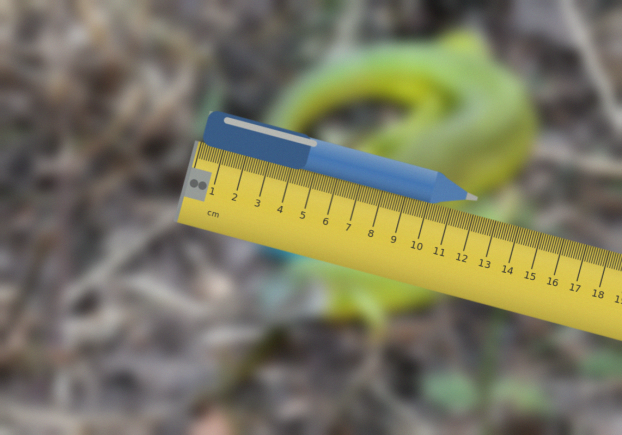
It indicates 12
